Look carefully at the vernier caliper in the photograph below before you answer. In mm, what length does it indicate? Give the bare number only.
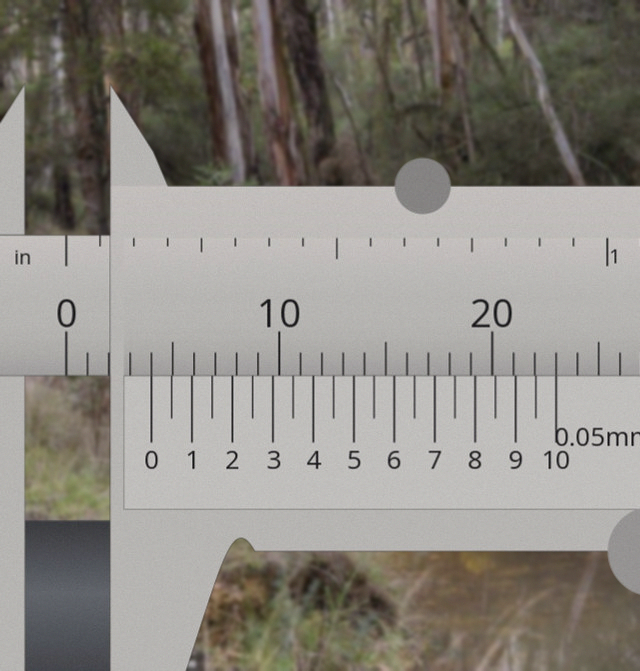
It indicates 4.0
